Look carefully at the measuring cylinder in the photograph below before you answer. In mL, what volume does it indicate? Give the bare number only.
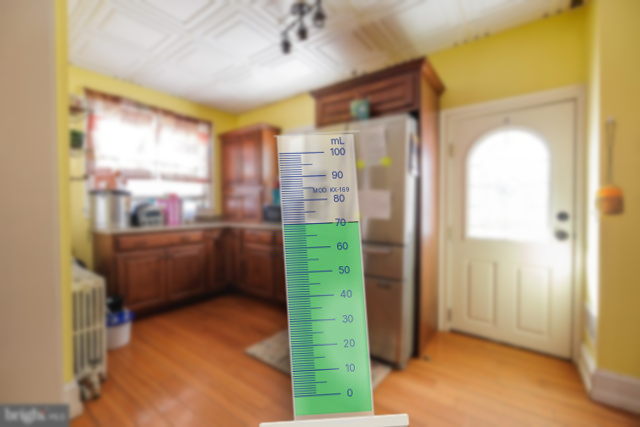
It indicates 70
